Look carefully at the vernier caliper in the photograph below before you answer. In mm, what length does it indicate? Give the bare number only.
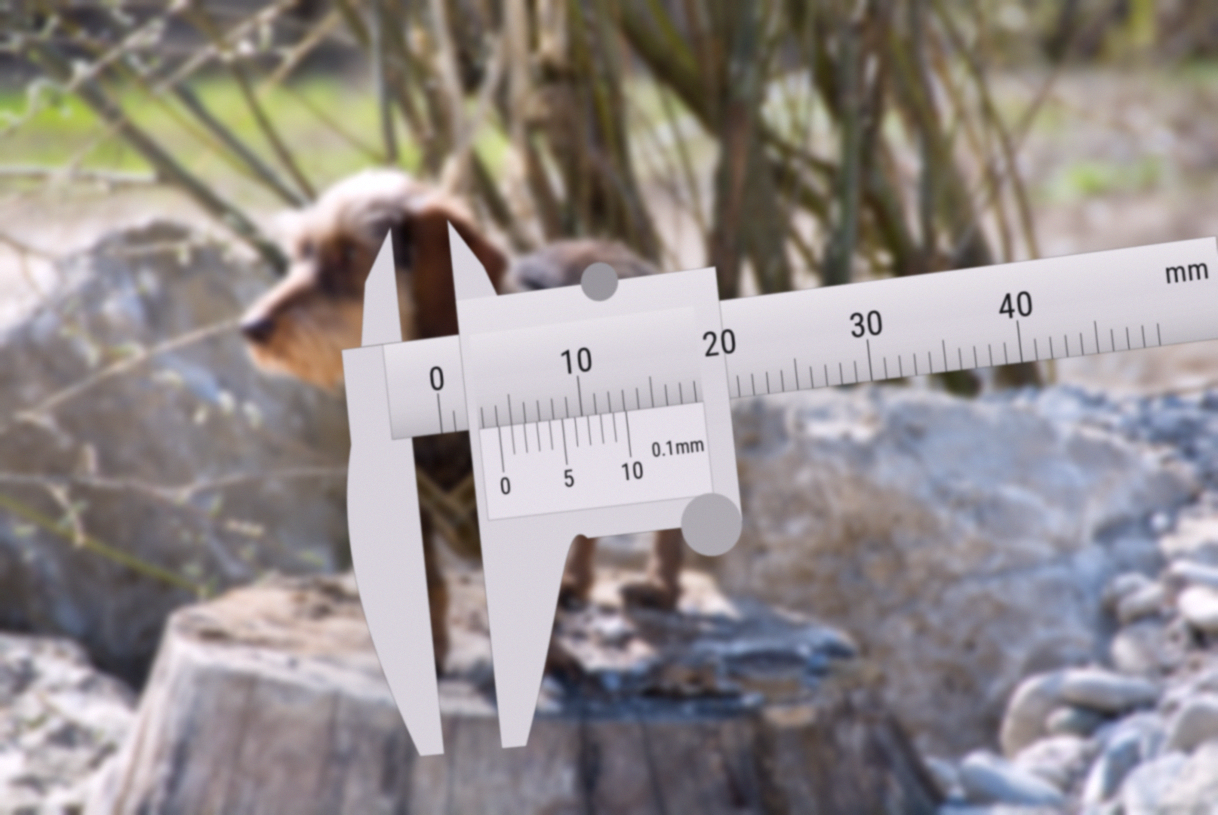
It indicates 4.1
